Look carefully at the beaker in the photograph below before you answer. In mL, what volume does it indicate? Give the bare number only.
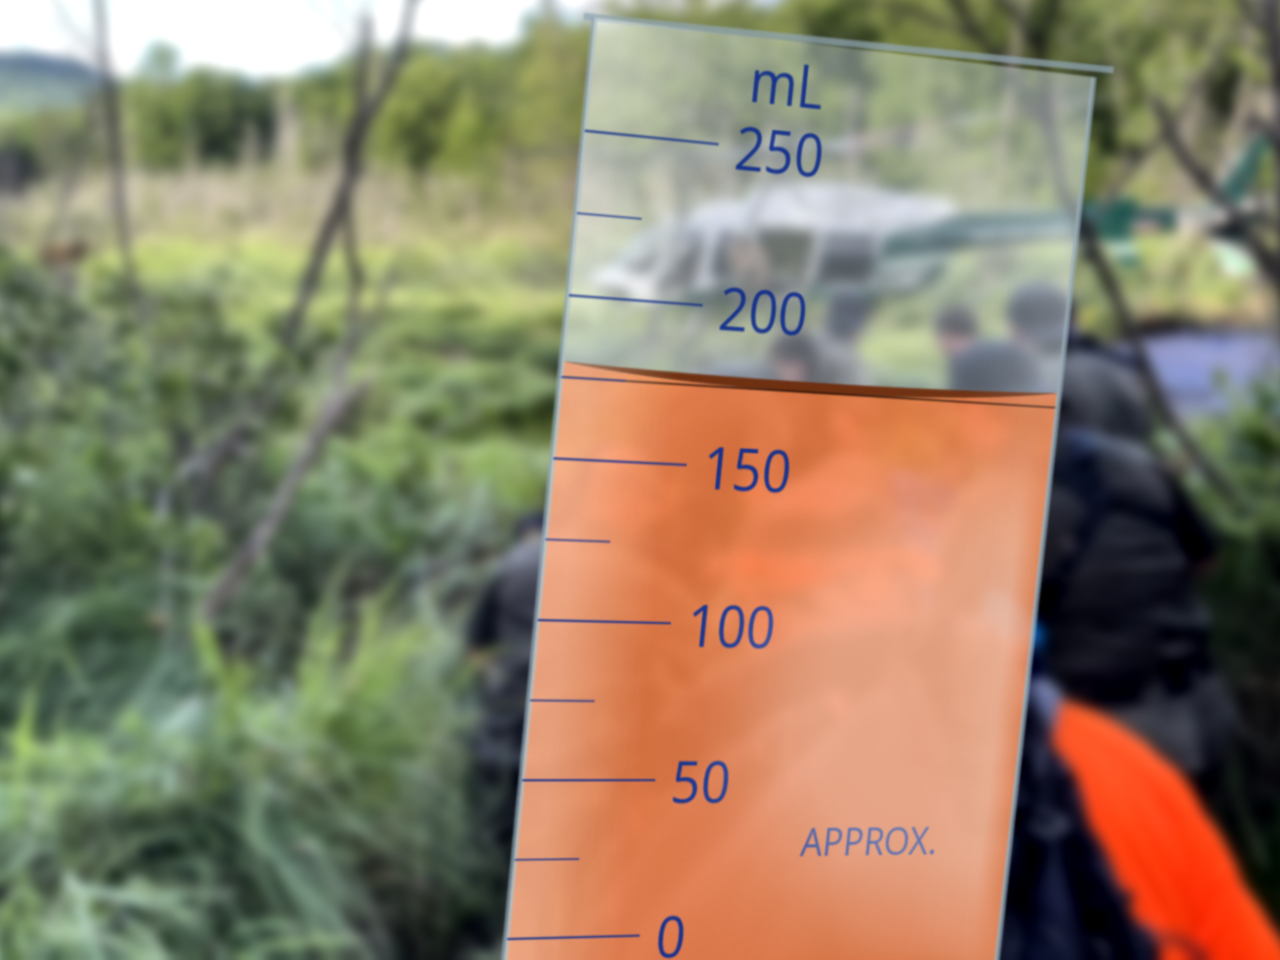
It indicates 175
